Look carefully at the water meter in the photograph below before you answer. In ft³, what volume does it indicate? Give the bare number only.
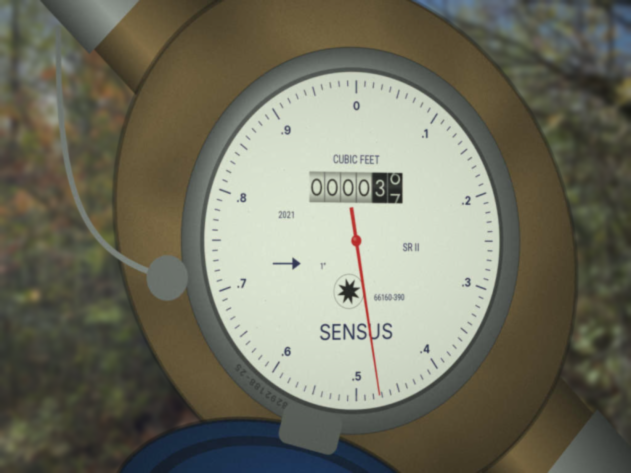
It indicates 36.47
